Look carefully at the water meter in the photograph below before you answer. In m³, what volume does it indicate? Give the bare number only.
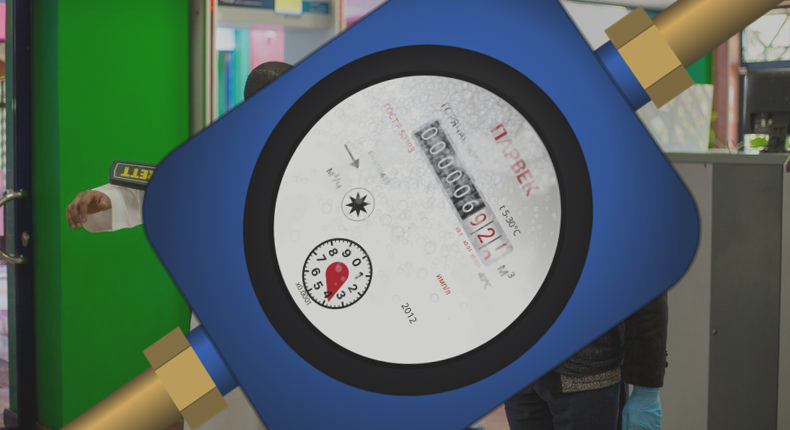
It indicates 6.9213
